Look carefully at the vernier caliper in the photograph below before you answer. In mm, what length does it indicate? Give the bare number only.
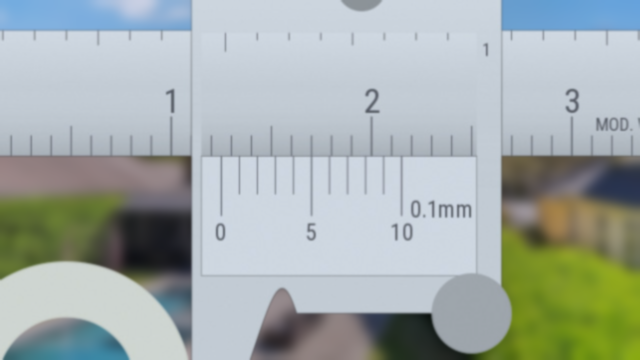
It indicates 12.5
